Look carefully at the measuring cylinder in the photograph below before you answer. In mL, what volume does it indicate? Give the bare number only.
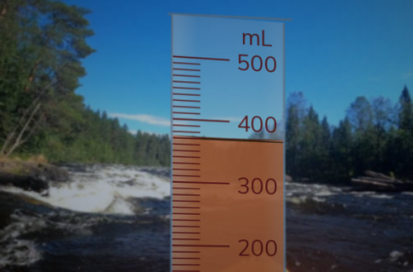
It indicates 370
